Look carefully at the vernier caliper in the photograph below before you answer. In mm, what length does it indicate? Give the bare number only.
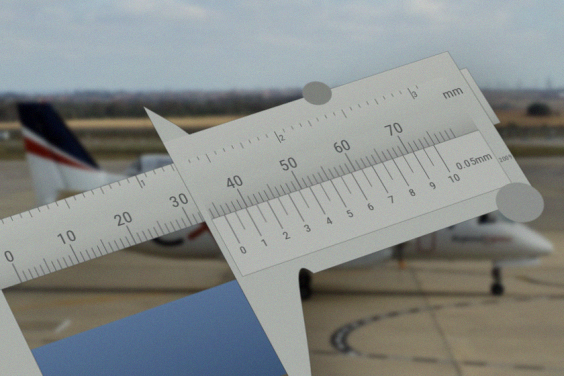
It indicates 35.8
